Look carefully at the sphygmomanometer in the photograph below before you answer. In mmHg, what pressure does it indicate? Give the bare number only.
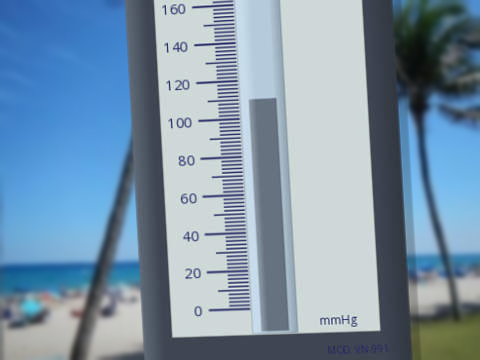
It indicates 110
